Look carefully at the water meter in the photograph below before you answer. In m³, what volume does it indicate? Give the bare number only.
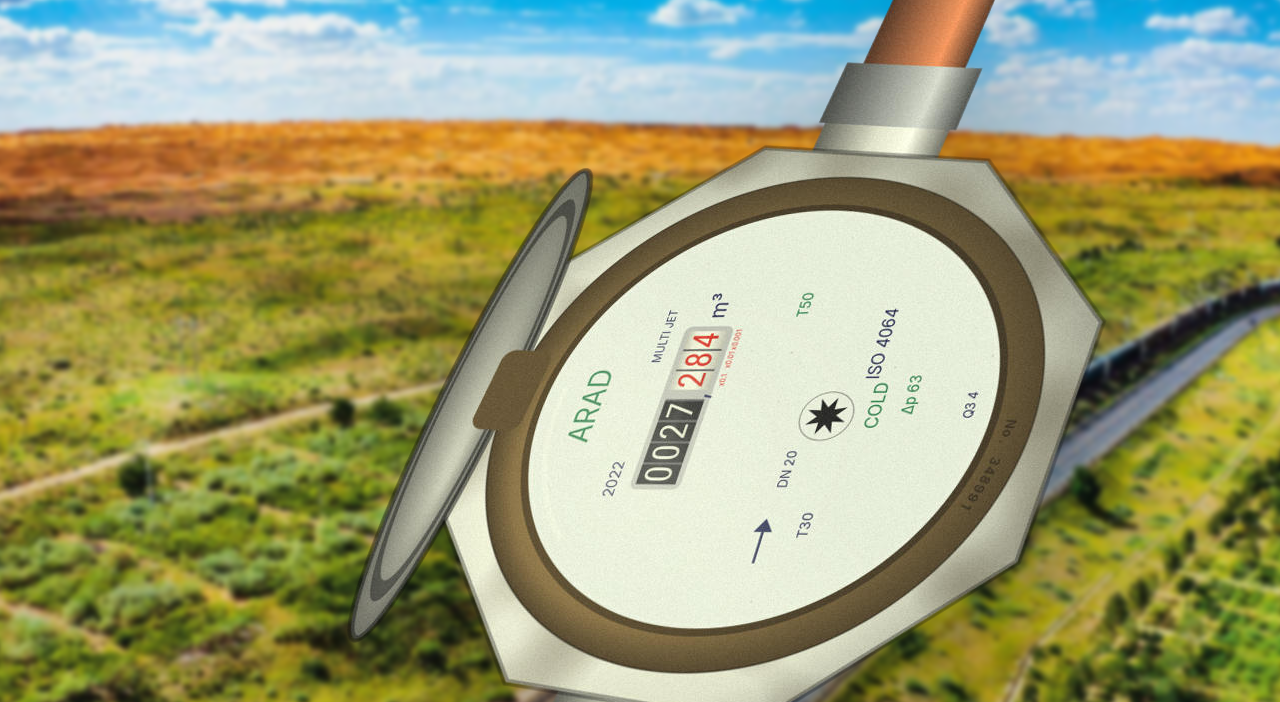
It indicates 27.284
